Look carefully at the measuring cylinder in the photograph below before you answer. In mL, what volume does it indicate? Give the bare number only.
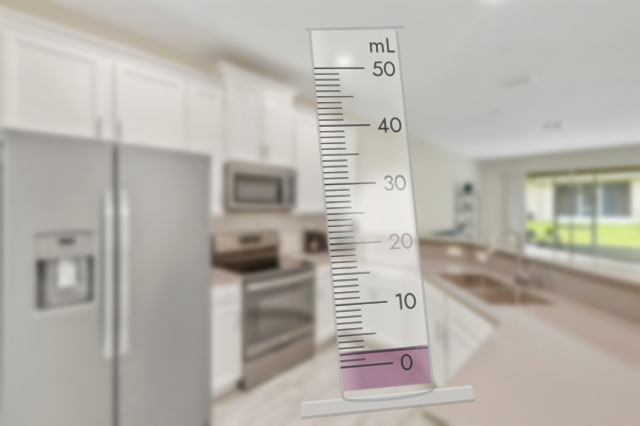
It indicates 2
